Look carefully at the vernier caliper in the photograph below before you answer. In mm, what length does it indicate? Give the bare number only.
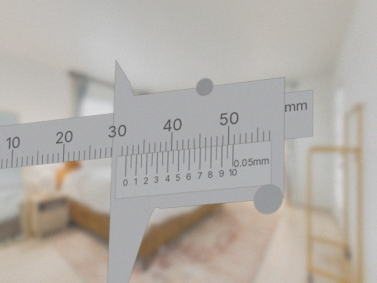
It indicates 31.8
